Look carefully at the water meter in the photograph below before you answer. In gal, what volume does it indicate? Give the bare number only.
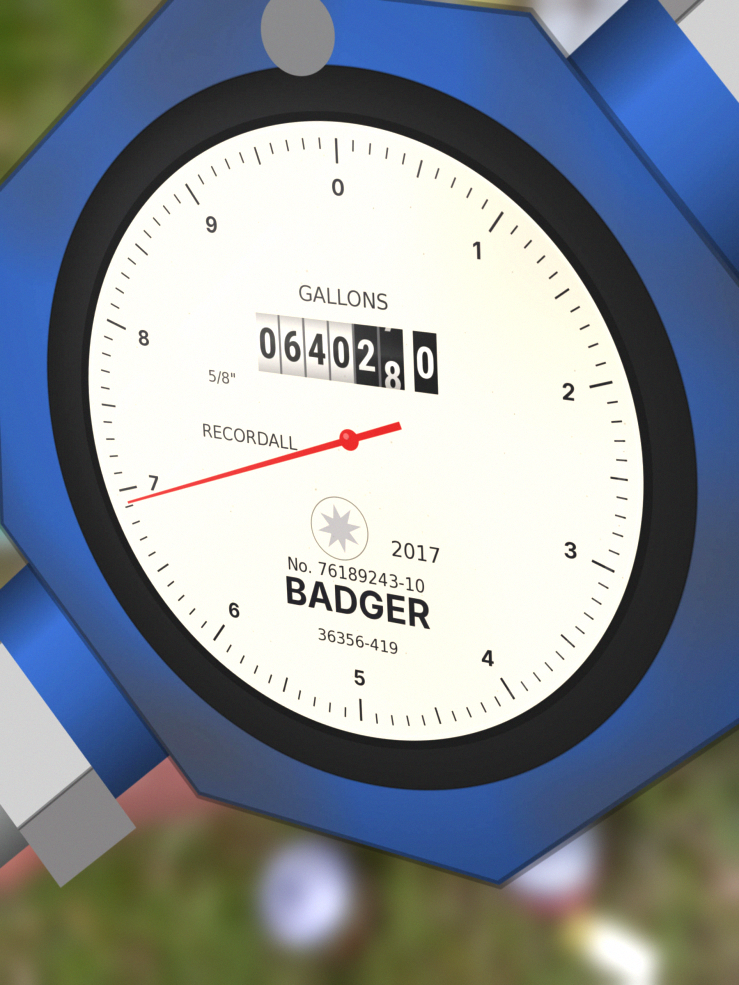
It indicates 640276.9
